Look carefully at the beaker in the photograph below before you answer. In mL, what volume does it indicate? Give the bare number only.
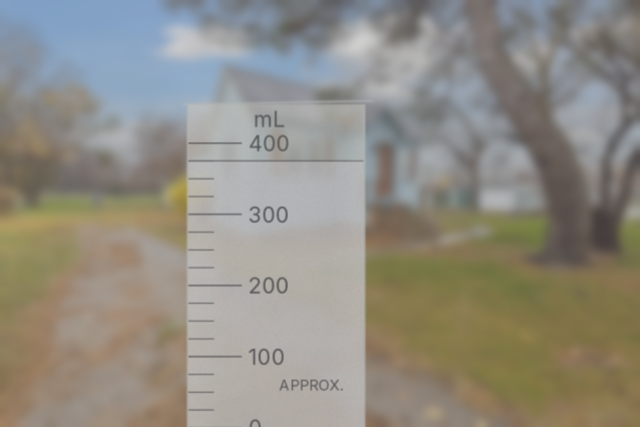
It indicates 375
